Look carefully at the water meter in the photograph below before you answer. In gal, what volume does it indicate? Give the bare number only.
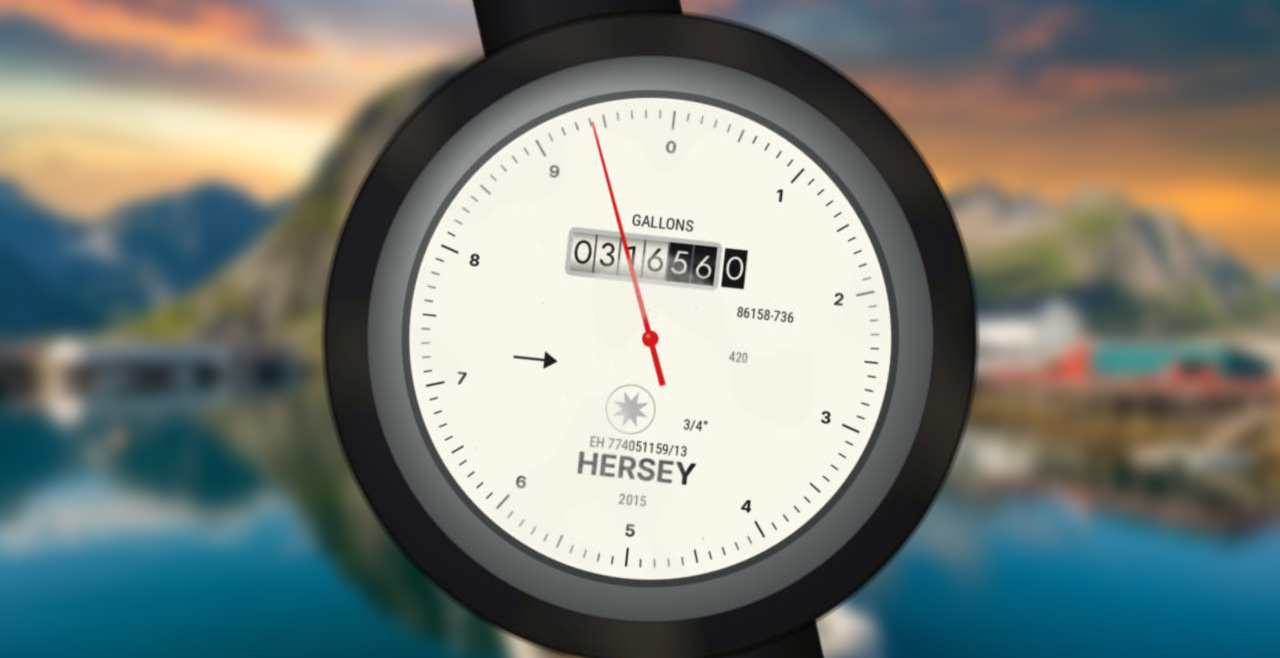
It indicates 316559.4
